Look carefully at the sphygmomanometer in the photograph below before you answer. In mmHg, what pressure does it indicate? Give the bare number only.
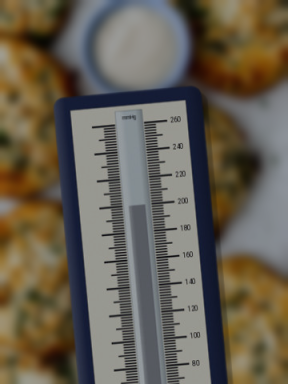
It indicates 200
